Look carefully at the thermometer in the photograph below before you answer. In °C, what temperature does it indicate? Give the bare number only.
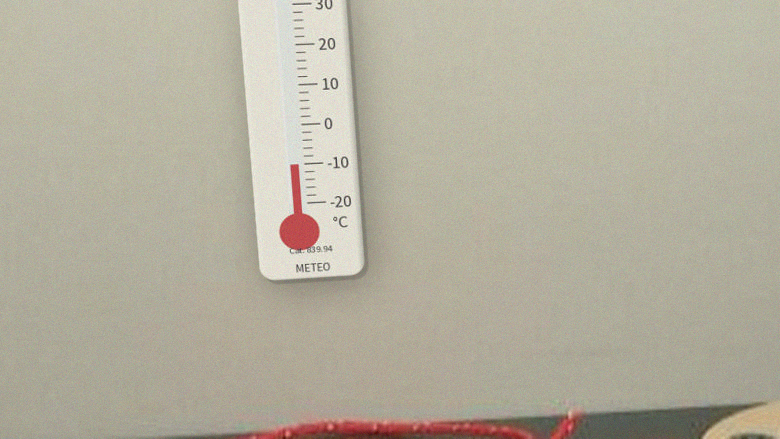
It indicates -10
